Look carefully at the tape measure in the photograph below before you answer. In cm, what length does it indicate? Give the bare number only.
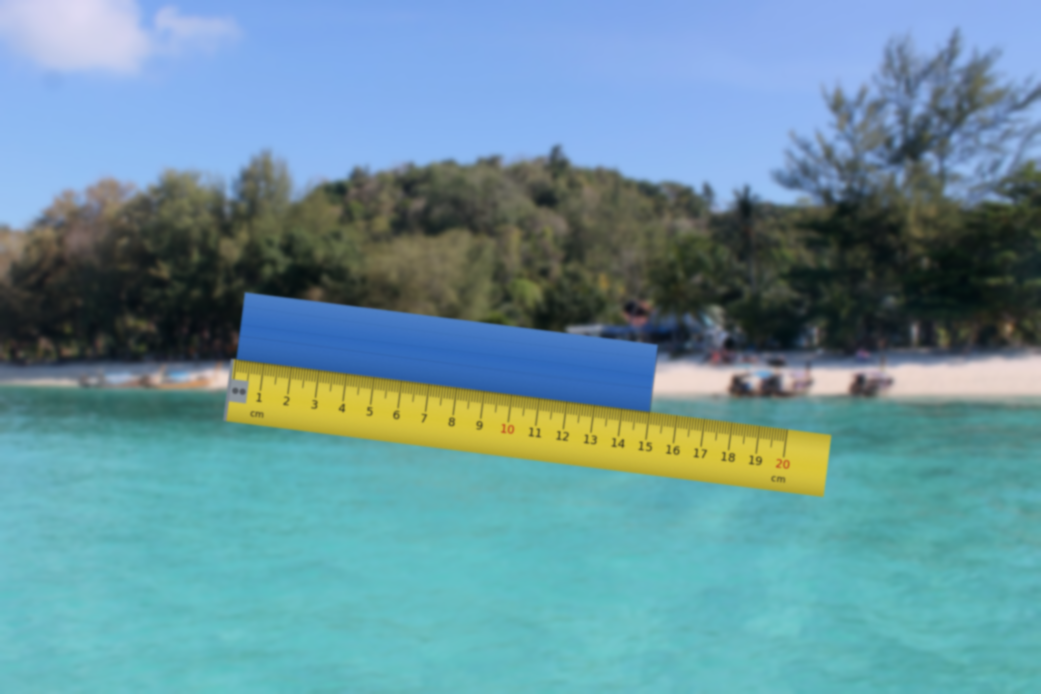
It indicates 15
